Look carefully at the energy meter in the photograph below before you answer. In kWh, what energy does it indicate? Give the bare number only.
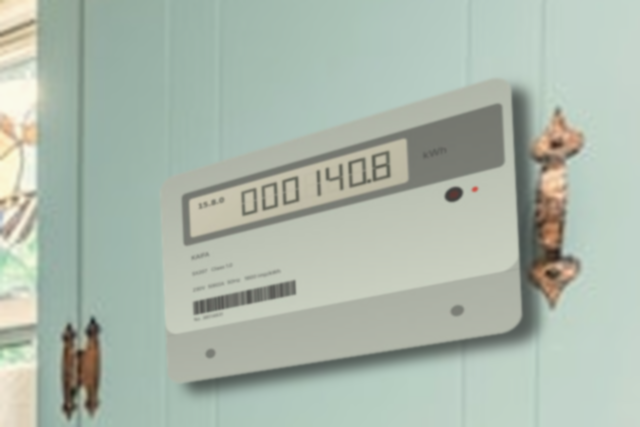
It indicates 140.8
